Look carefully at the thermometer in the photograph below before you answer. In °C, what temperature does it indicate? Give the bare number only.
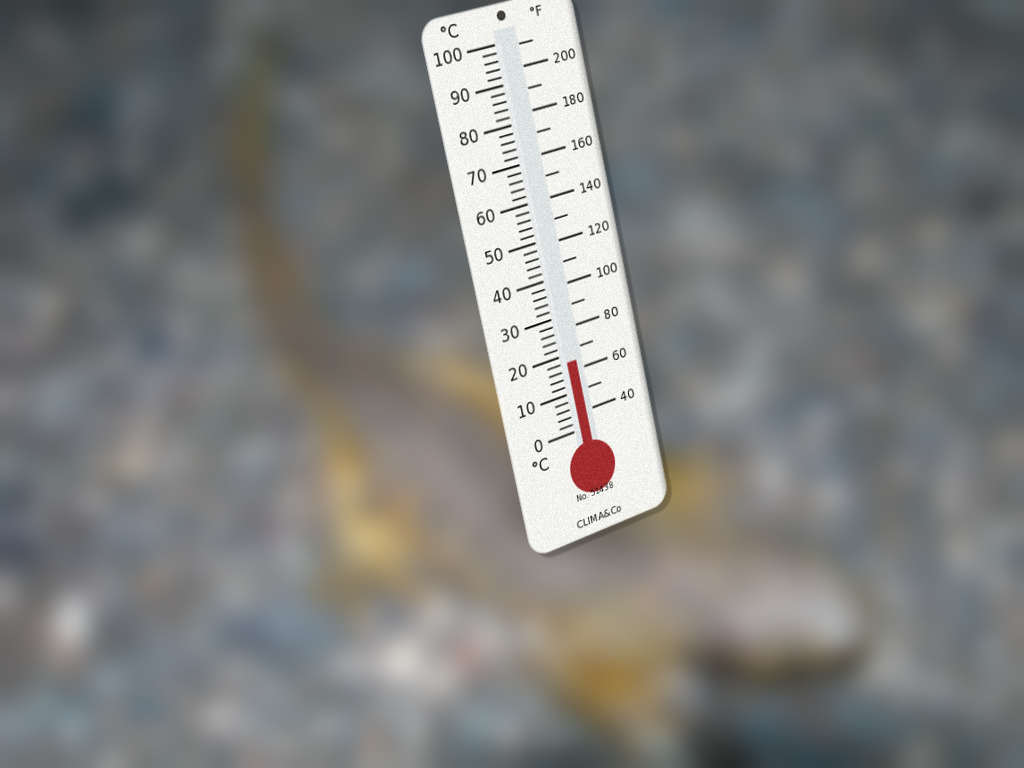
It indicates 18
